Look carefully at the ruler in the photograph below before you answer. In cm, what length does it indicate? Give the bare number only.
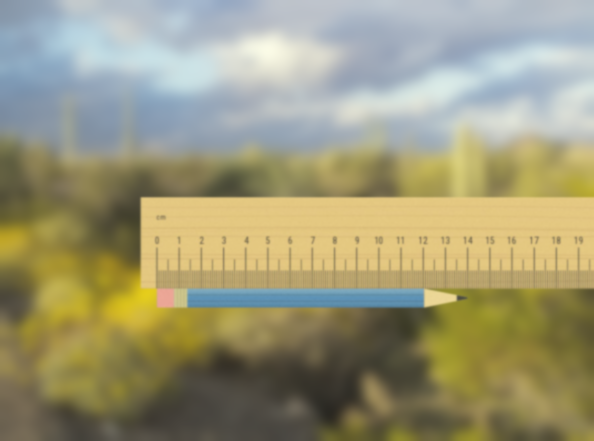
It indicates 14
